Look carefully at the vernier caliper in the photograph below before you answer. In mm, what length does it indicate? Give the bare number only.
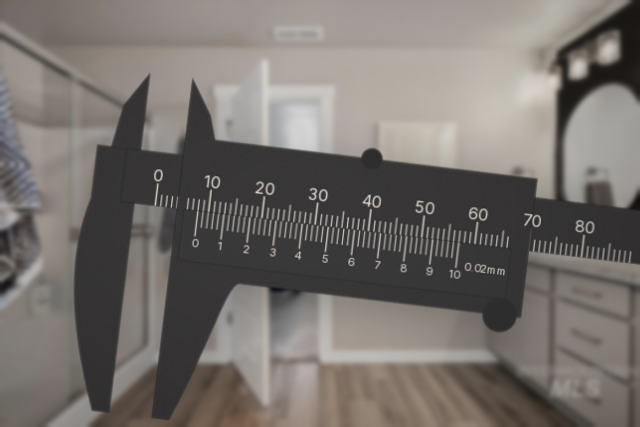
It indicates 8.0
